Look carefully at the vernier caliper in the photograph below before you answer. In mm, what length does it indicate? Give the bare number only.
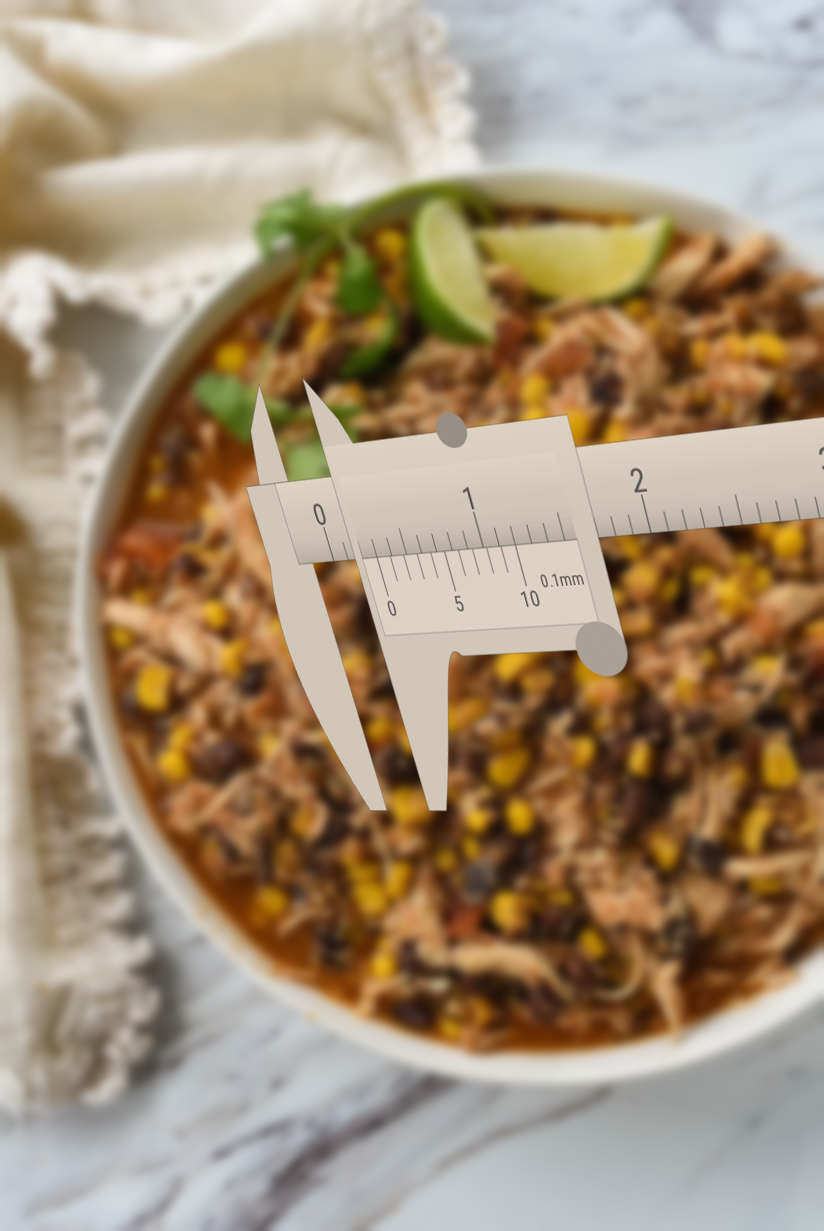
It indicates 3.0
